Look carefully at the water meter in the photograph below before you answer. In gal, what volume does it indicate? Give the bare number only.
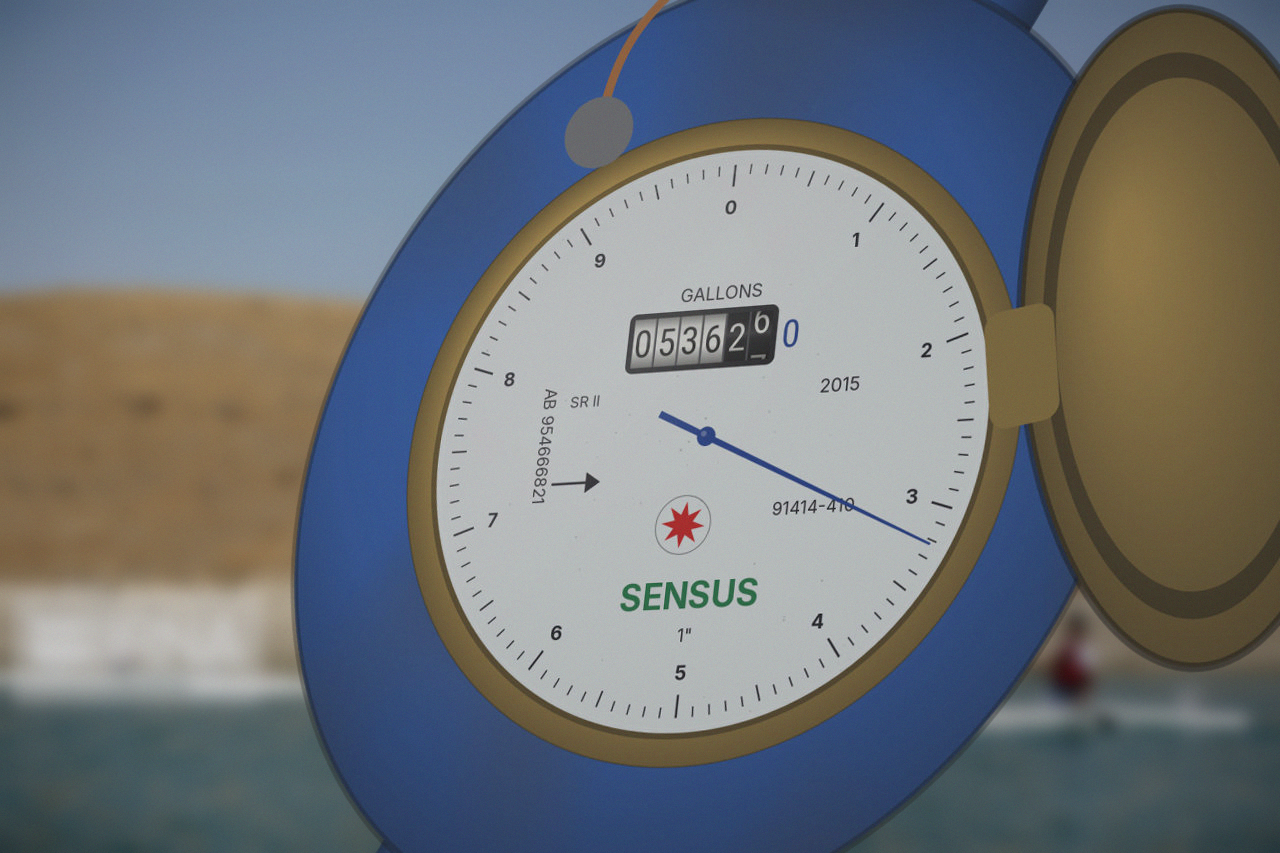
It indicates 536263.2
